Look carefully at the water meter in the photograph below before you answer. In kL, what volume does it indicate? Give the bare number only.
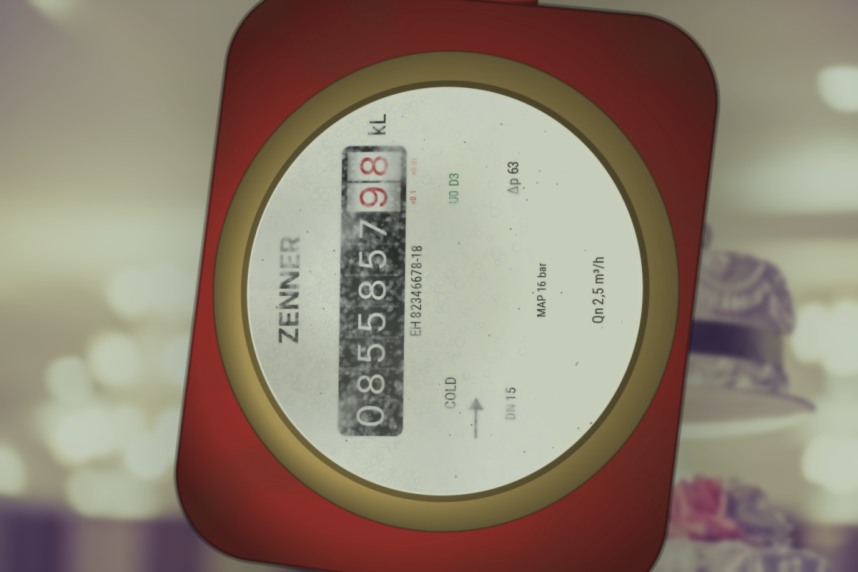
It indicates 855857.98
